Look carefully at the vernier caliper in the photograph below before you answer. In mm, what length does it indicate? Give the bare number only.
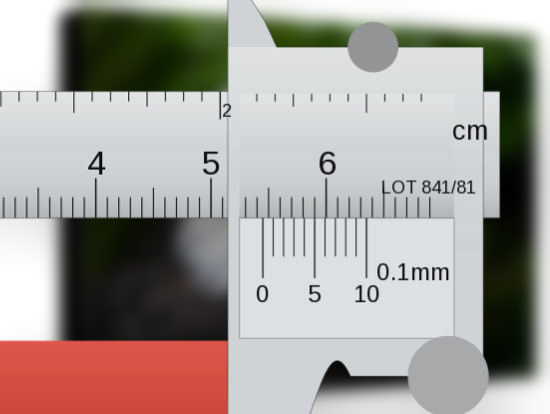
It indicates 54.5
